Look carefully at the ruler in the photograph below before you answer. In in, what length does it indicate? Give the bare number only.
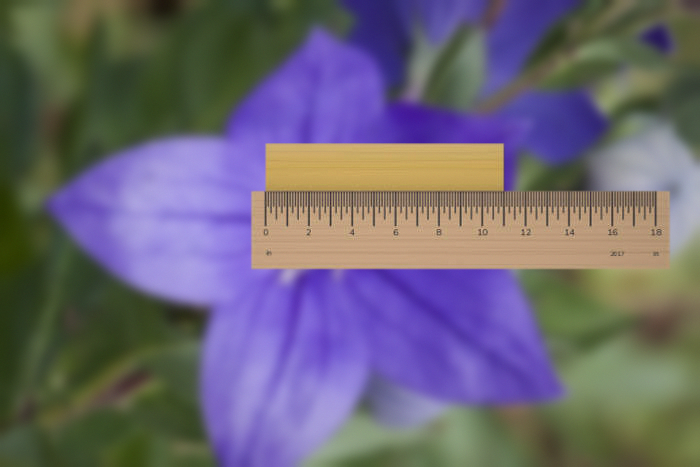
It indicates 11
